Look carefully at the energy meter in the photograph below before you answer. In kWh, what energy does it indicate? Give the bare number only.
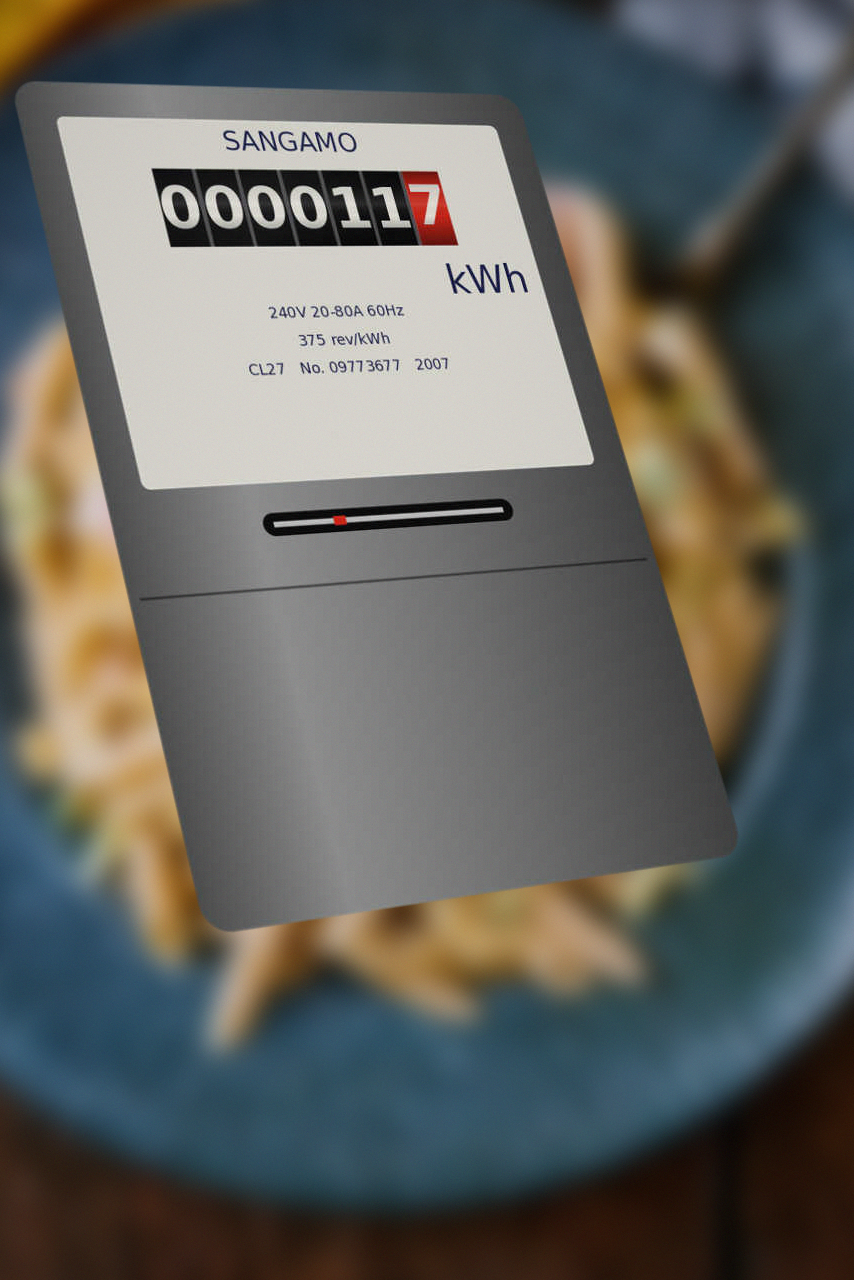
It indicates 11.7
